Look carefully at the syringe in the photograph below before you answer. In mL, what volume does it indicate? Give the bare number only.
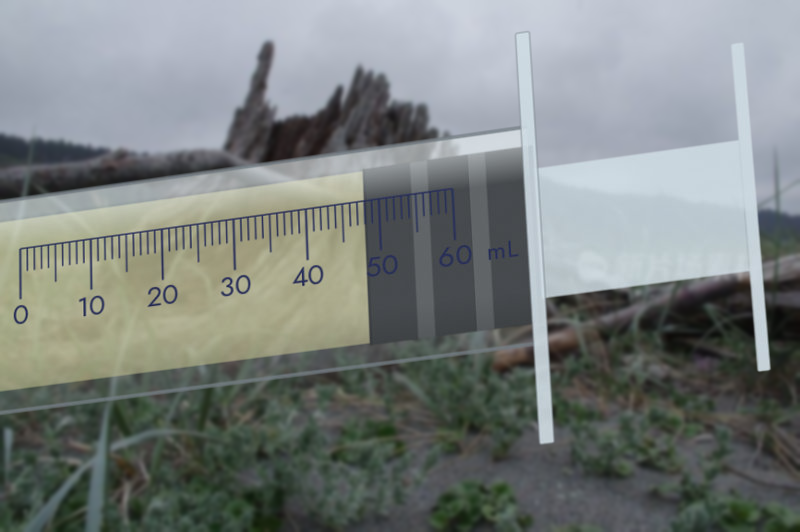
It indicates 48
